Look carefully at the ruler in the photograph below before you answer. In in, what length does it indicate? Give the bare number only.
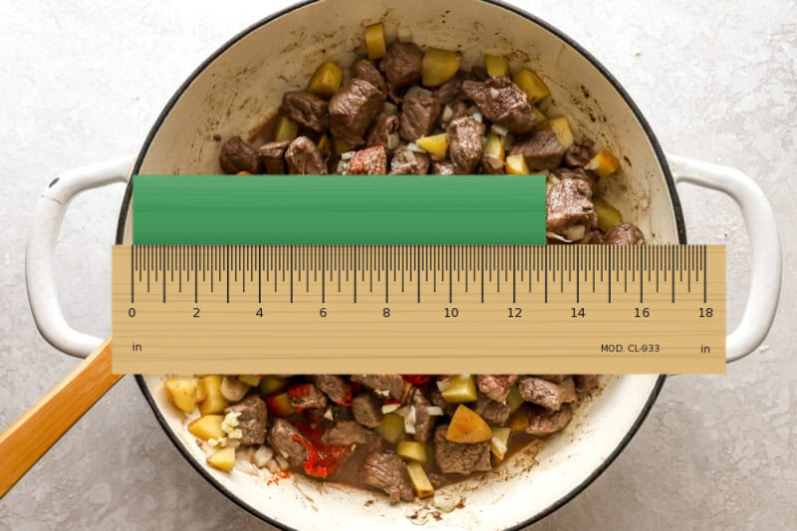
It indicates 13
